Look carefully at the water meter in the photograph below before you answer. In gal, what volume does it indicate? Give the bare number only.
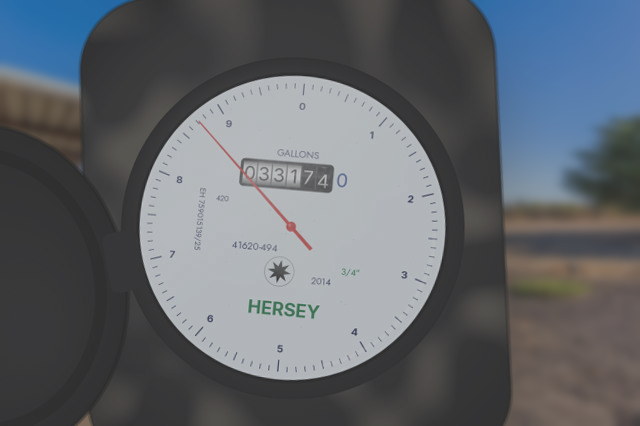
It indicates 331738.7
